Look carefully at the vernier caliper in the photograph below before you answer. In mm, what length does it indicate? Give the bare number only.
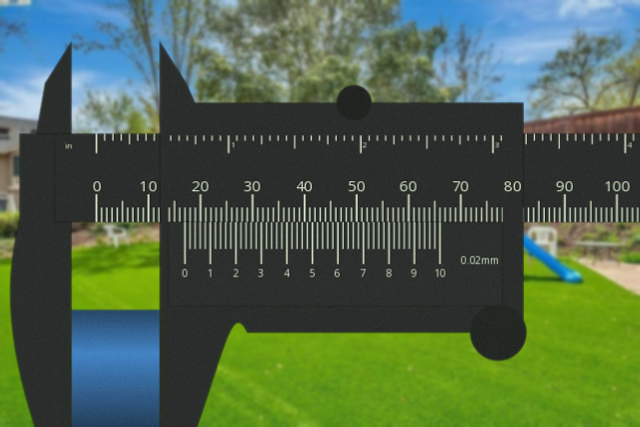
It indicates 17.0
